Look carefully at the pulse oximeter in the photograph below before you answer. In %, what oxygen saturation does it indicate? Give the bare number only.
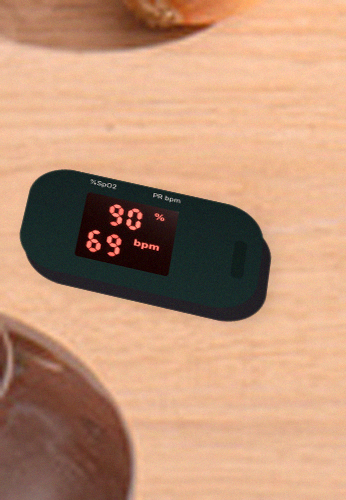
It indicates 90
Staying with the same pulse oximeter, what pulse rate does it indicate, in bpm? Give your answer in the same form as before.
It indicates 69
